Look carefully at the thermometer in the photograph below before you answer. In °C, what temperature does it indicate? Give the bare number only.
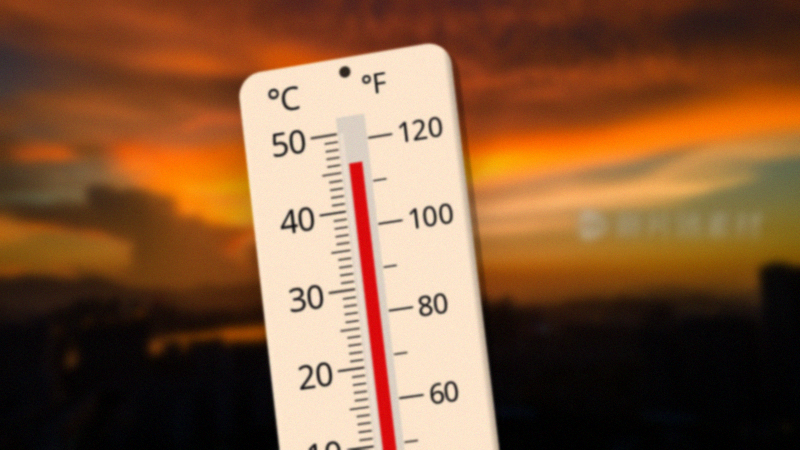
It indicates 46
